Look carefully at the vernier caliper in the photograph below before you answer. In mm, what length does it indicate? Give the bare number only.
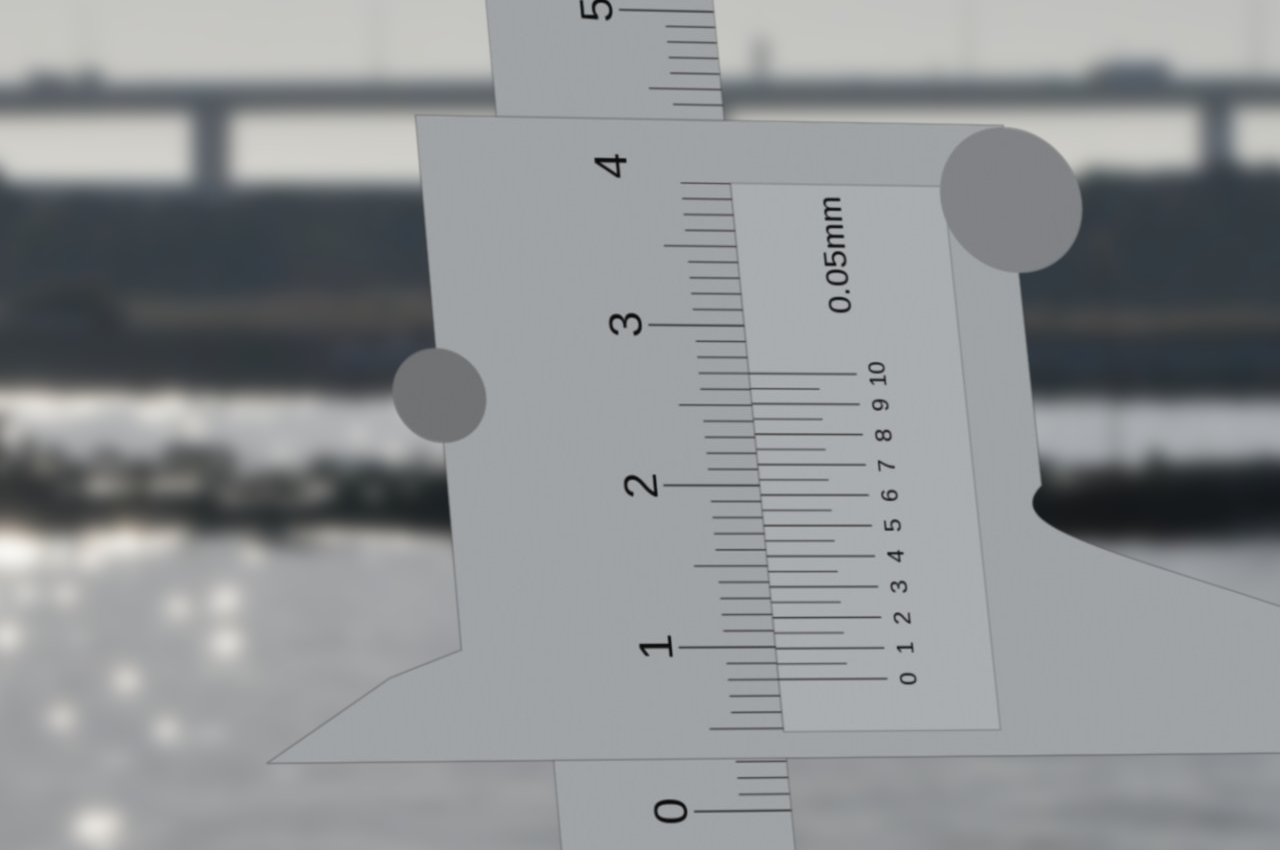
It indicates 8.0
